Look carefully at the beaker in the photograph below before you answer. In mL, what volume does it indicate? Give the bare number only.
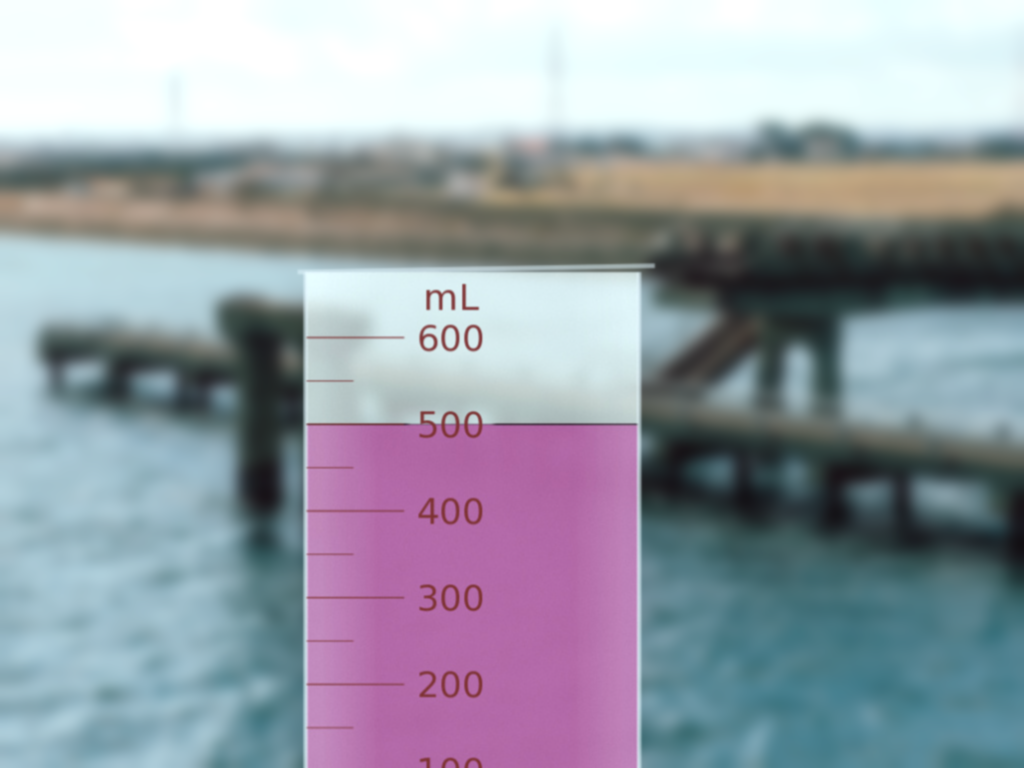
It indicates 500
